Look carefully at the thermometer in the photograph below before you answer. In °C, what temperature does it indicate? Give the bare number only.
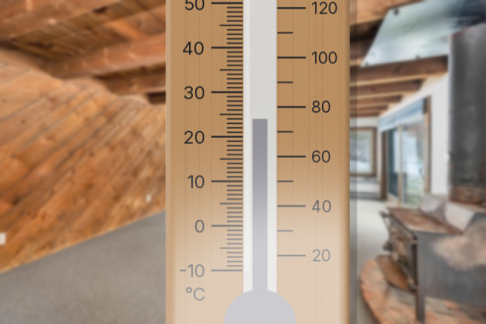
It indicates 24
